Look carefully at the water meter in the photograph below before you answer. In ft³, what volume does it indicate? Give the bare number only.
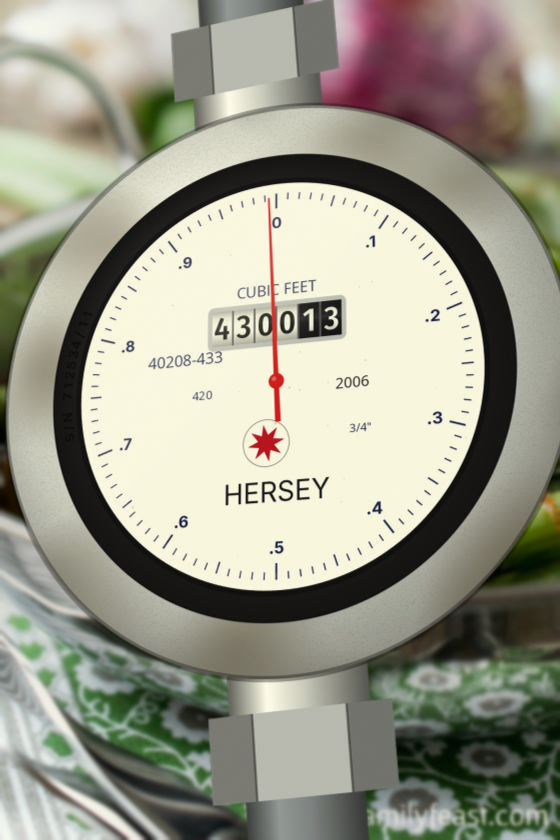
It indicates 430012.99
